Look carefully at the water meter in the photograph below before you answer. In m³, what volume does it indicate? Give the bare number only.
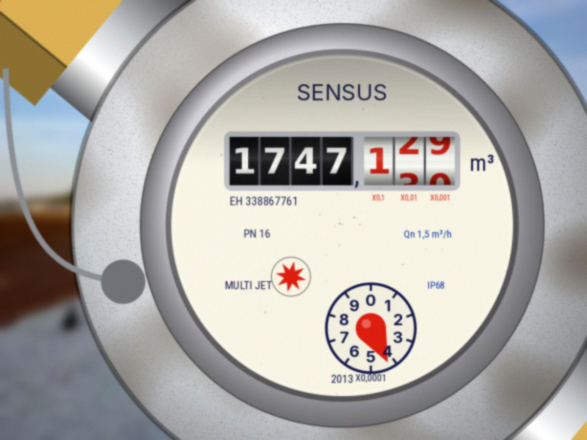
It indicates 1747.1294
